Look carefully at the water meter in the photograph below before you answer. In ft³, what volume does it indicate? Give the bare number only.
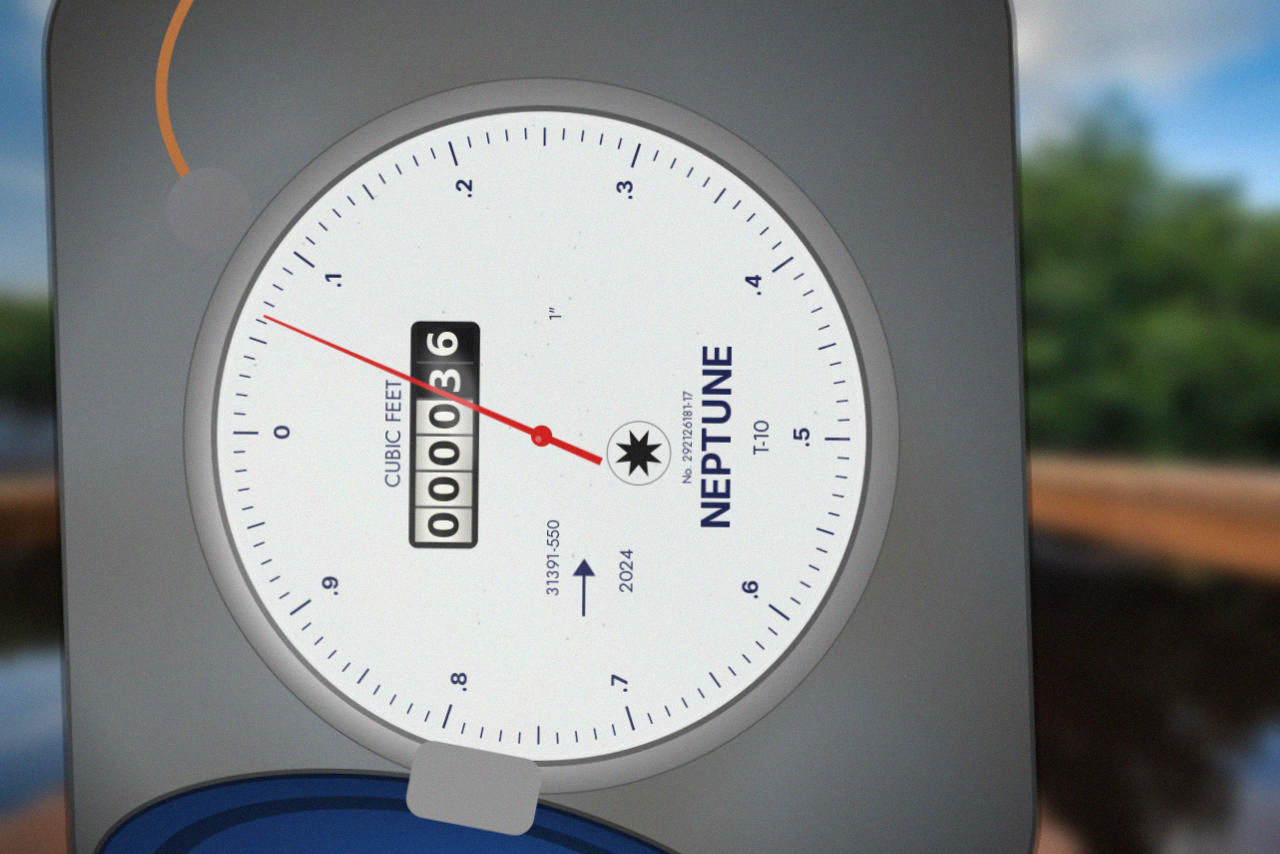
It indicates 36.06
